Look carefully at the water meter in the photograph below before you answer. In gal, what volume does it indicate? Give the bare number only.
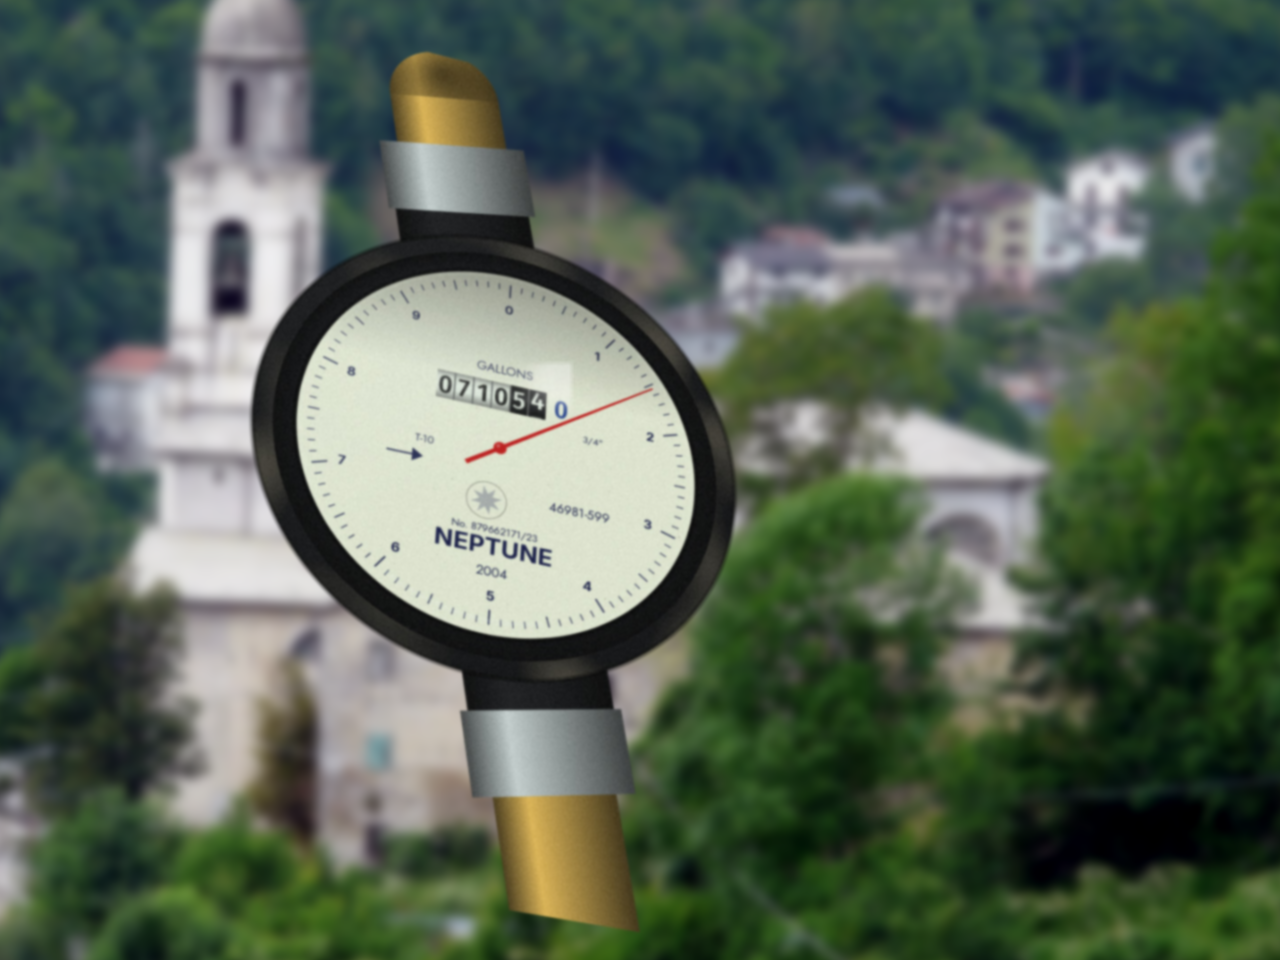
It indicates 710541.5
